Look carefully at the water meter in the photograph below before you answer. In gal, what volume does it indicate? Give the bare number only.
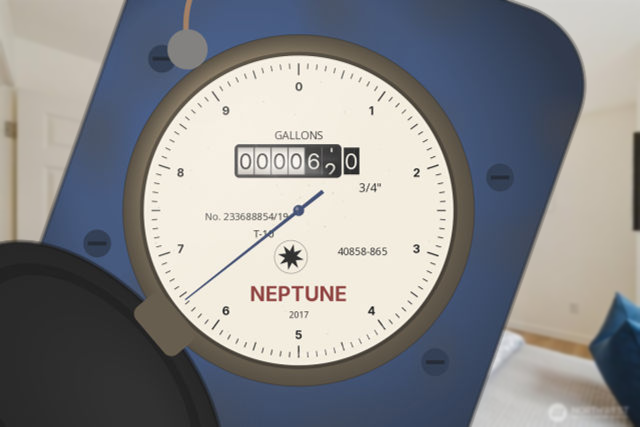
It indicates 616.4
